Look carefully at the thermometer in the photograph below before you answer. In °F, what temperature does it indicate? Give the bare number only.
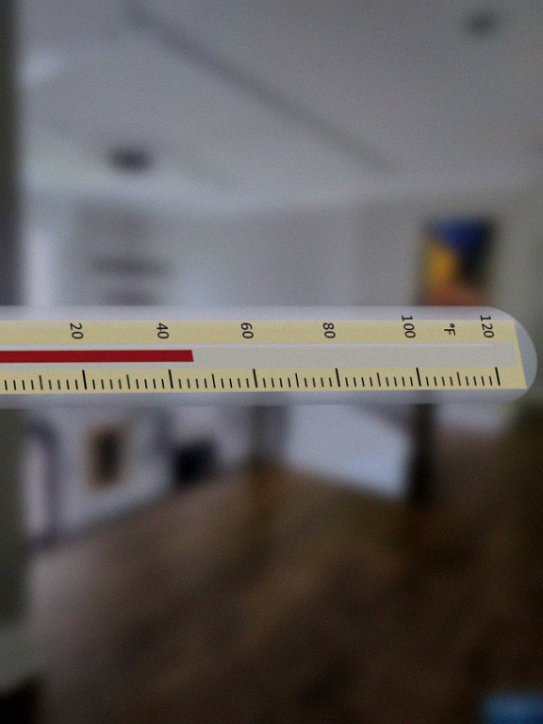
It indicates 46
